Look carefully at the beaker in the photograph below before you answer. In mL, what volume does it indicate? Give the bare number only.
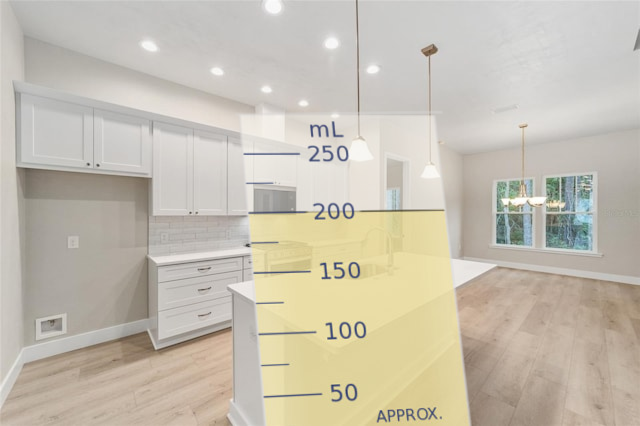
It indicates 200
